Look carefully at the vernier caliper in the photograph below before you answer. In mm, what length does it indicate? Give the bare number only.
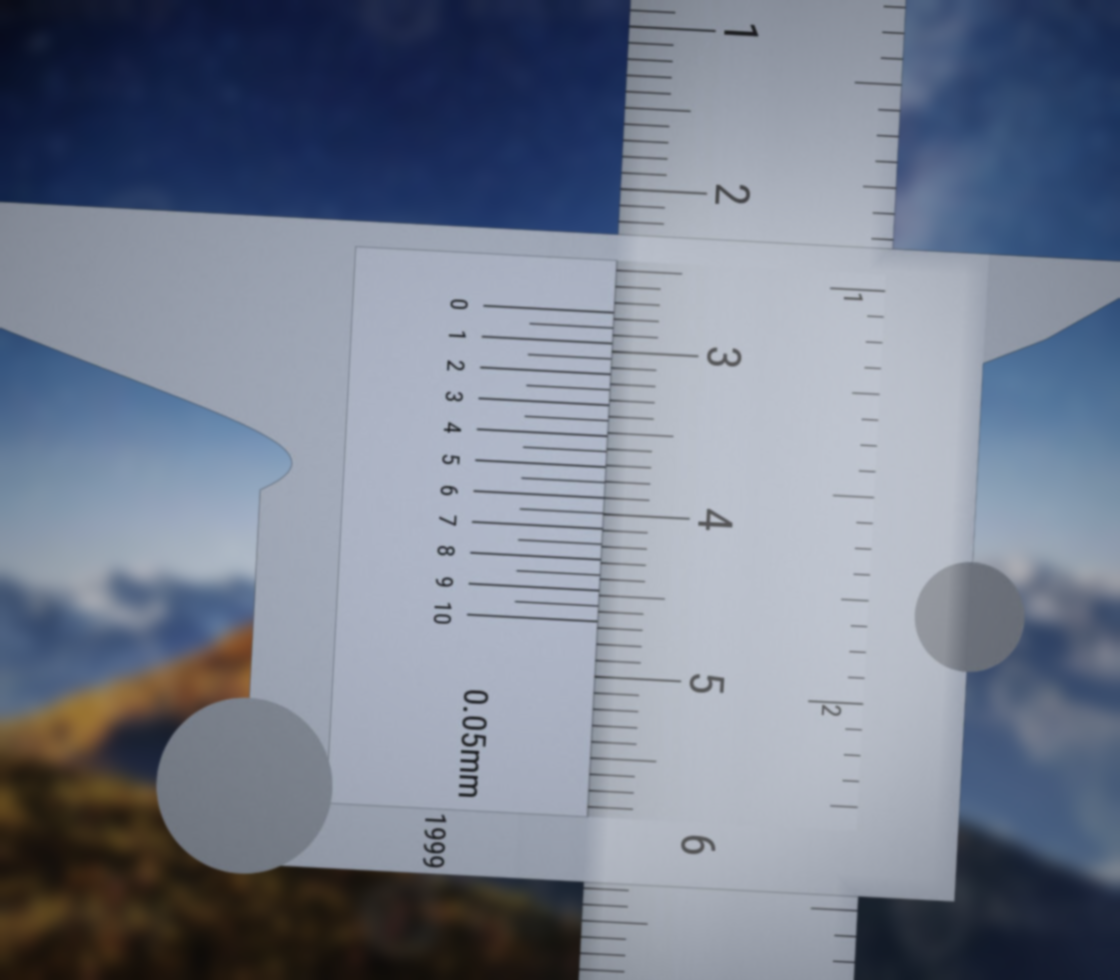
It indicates 27.6
